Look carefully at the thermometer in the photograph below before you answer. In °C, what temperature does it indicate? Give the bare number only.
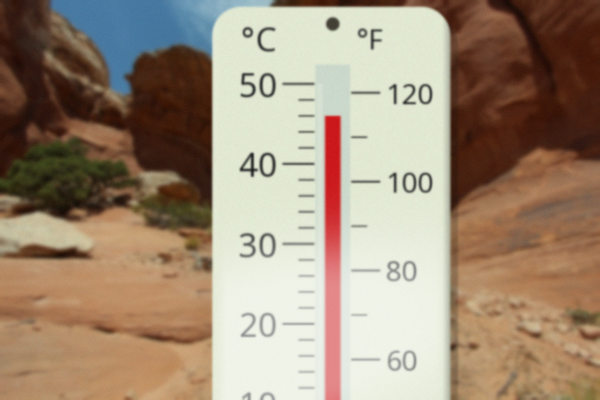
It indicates 46
